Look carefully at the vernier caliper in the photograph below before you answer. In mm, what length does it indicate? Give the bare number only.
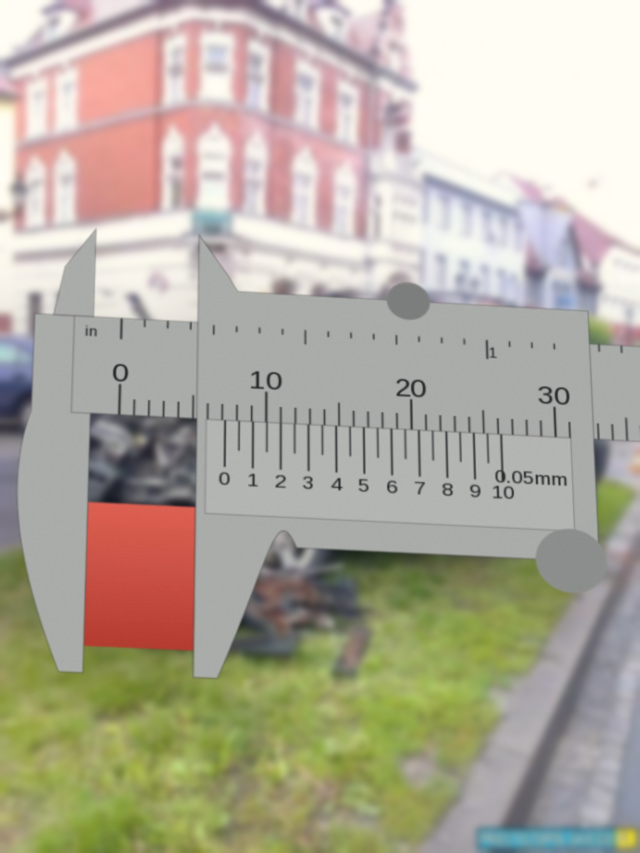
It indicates 7.2
